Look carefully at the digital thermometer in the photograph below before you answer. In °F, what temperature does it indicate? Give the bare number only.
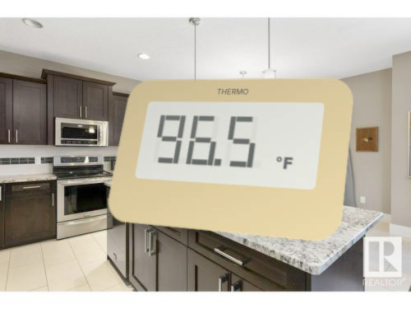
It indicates 96.5
